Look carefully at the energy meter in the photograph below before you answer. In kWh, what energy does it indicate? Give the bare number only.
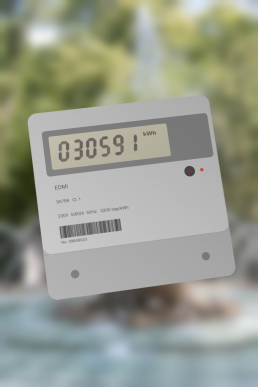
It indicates 30591
